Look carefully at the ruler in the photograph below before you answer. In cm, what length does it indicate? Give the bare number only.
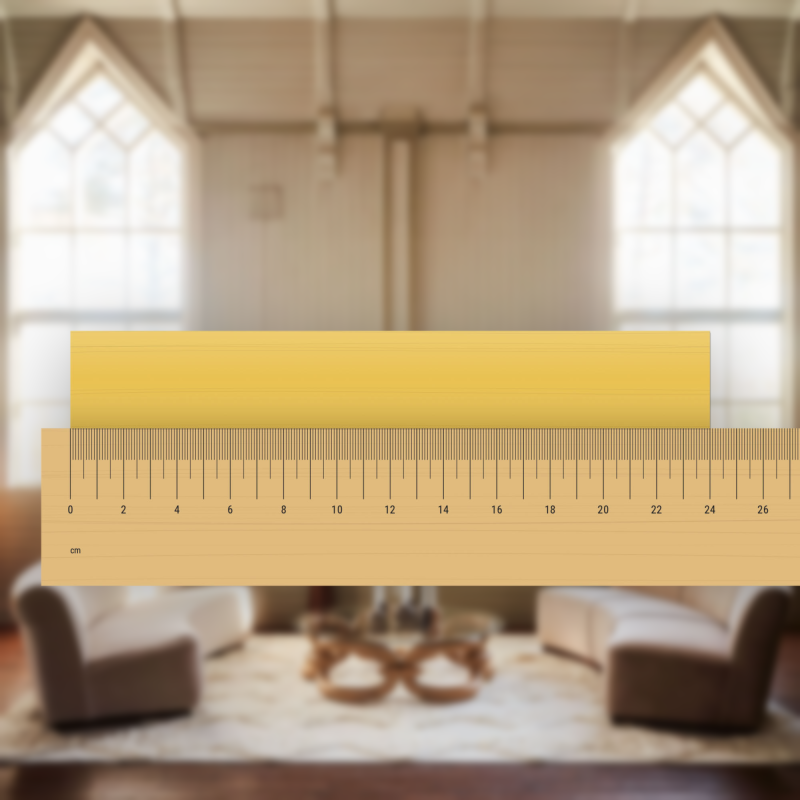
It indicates 24
